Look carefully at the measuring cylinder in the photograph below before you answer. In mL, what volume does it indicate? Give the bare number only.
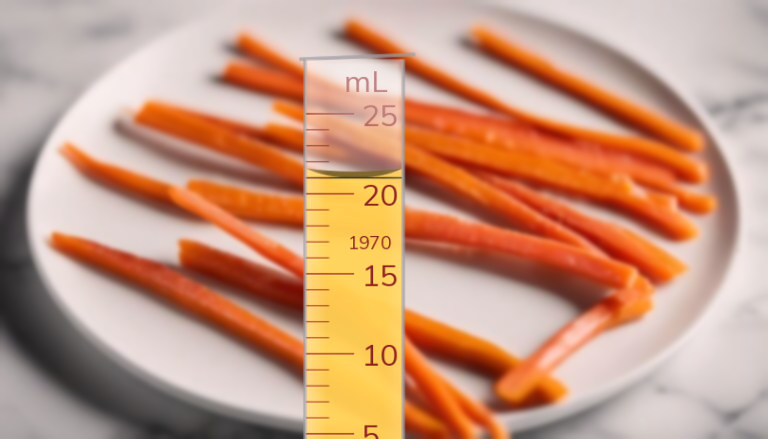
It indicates 21
